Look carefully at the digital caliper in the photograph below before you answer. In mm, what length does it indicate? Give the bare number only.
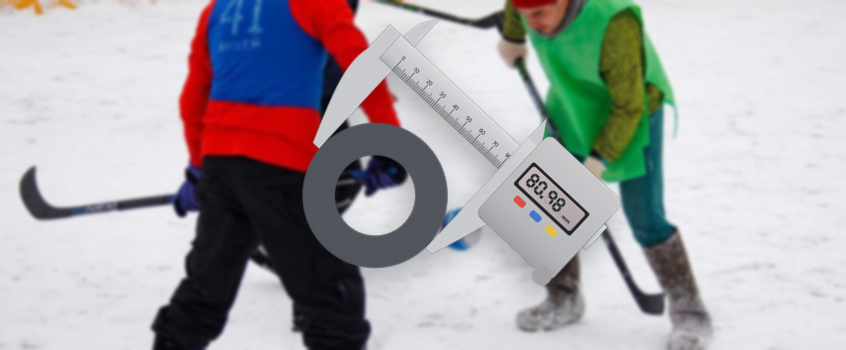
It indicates 80.98
